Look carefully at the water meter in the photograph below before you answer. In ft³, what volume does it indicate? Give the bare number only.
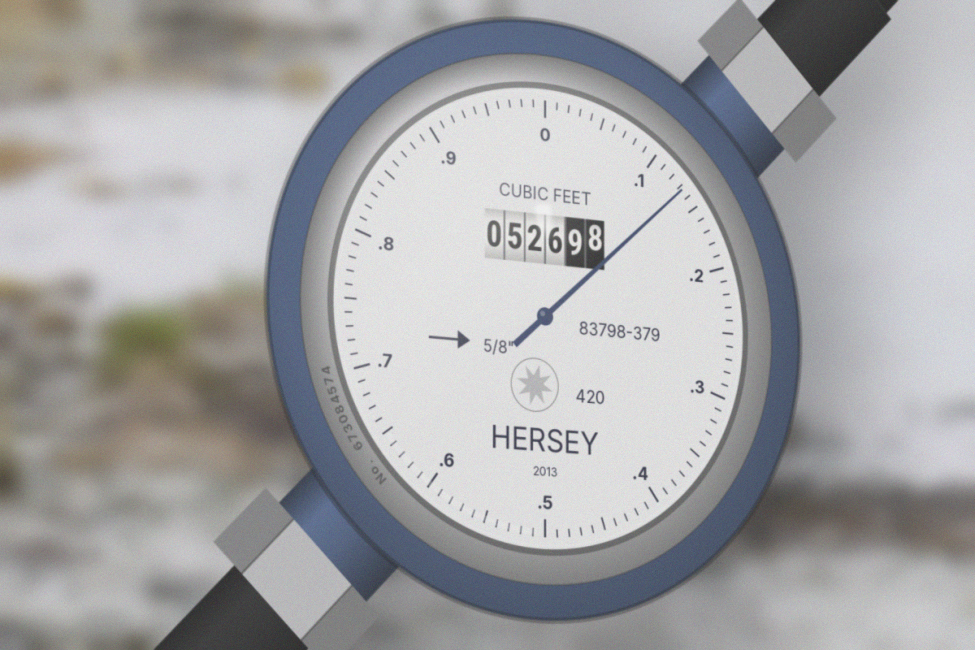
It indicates 52698.13
